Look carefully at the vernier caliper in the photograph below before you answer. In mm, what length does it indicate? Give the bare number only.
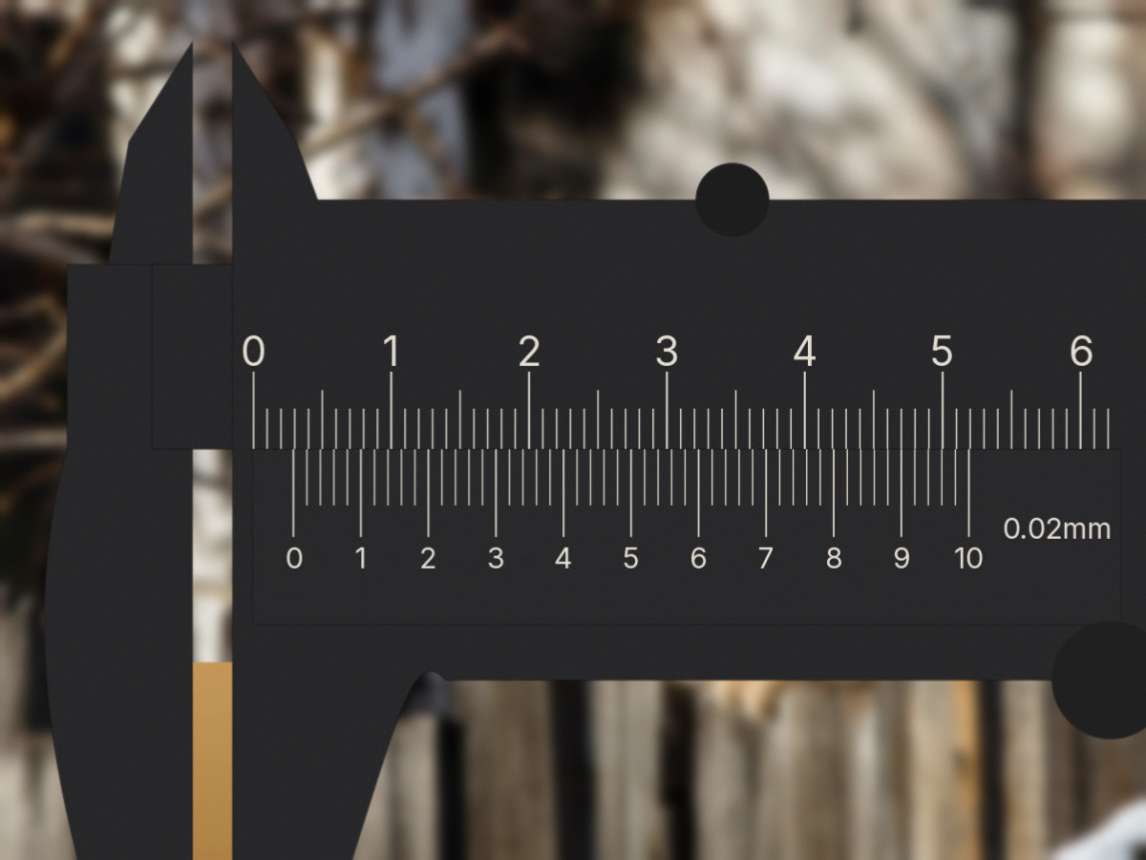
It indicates 2.9
